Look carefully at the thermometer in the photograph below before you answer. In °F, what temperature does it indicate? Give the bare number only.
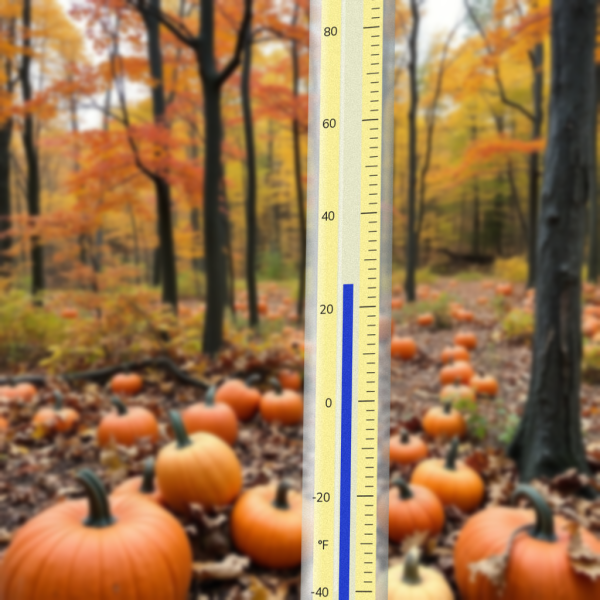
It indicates 25
